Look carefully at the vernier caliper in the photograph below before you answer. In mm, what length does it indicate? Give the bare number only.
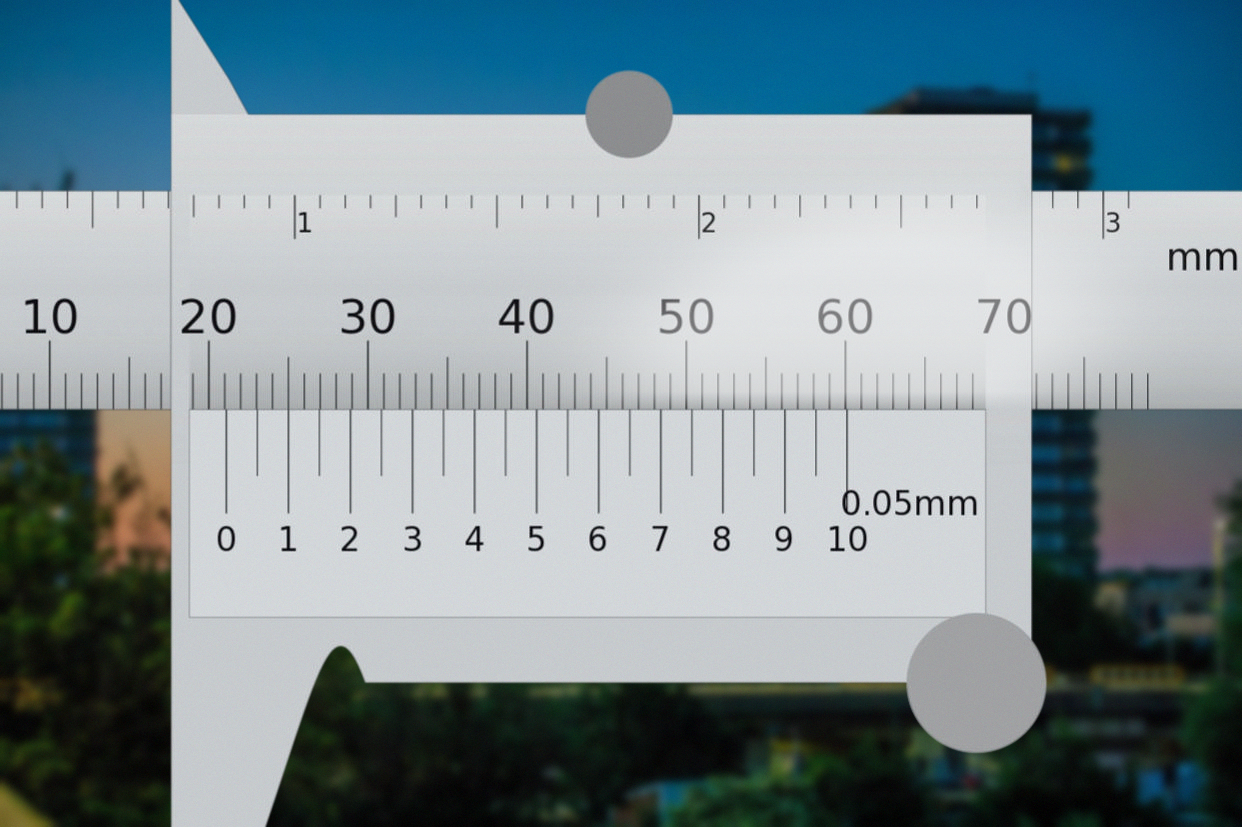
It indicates 21.1
